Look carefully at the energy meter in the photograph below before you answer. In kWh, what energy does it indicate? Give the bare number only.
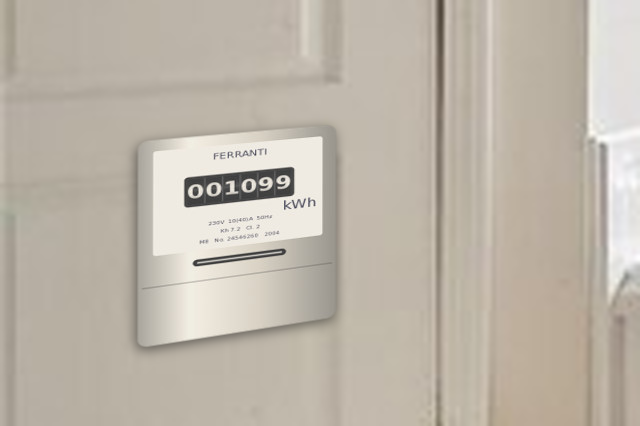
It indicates 1099
